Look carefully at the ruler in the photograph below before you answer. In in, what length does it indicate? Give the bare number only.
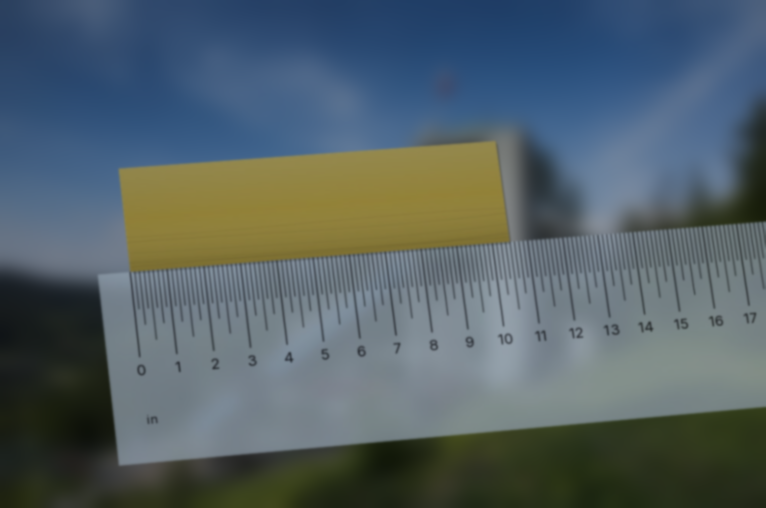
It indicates 10.5
